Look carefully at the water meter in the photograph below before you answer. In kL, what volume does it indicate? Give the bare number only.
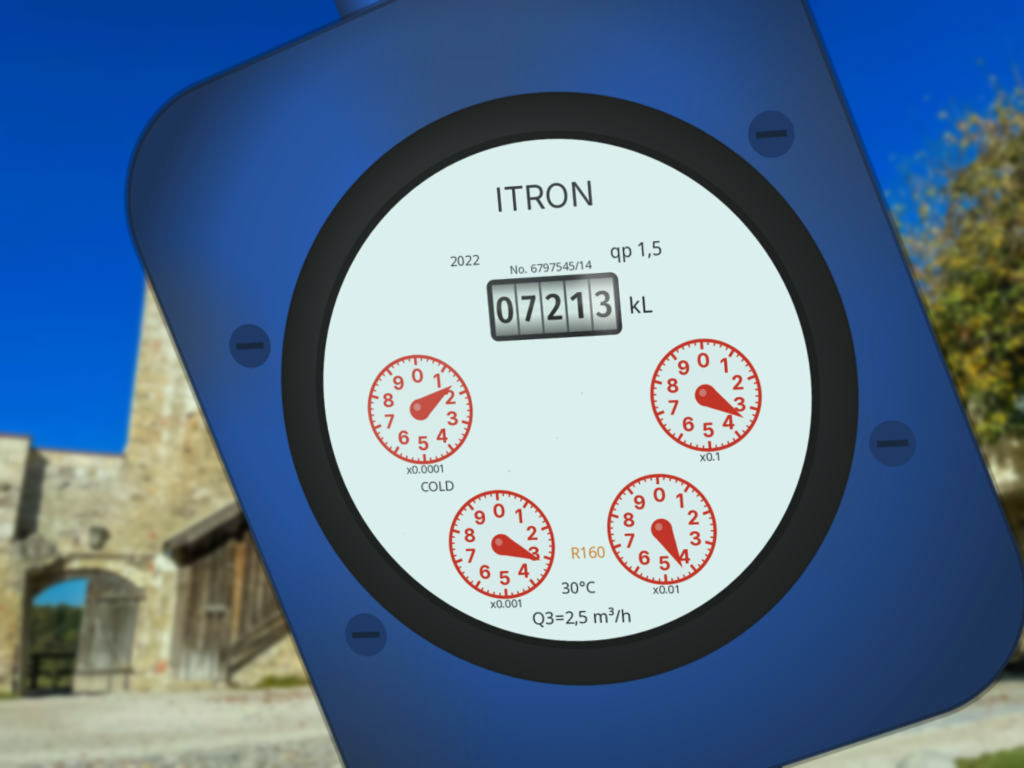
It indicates 7213.3431
